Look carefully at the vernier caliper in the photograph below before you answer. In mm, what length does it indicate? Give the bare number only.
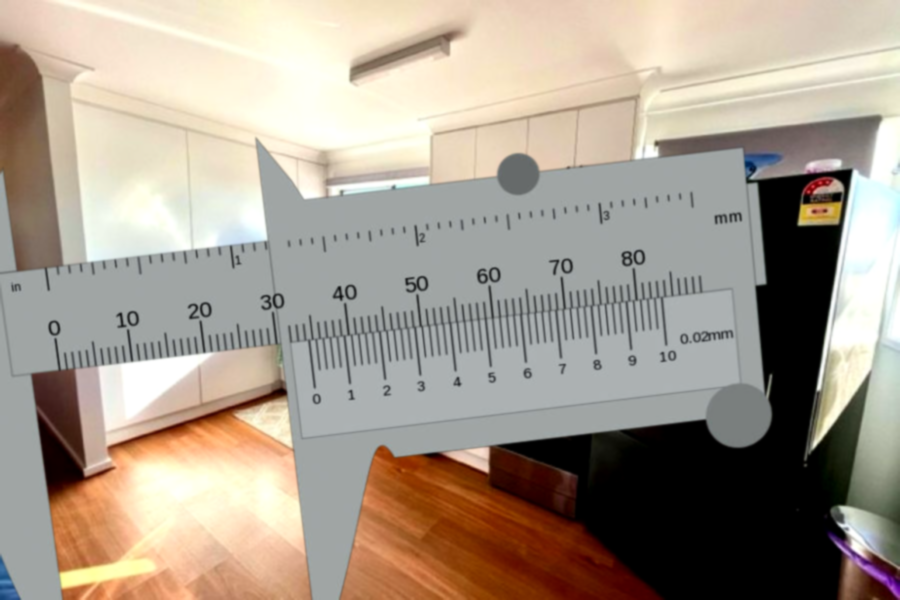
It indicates 34.5
